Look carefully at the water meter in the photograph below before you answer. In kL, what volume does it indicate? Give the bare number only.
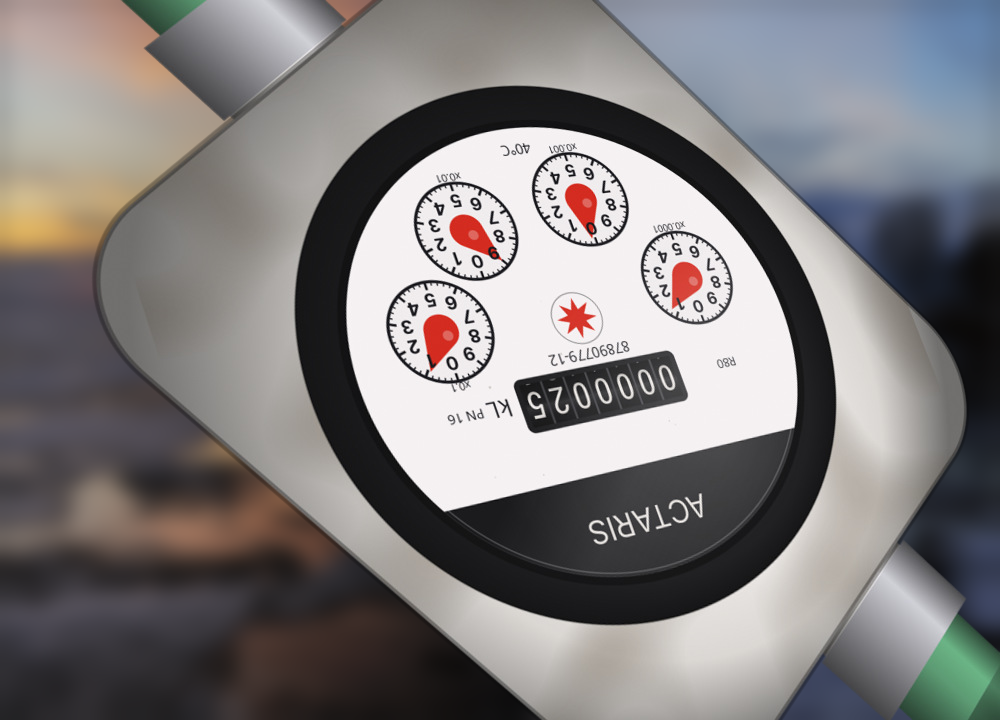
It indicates 25.0901
